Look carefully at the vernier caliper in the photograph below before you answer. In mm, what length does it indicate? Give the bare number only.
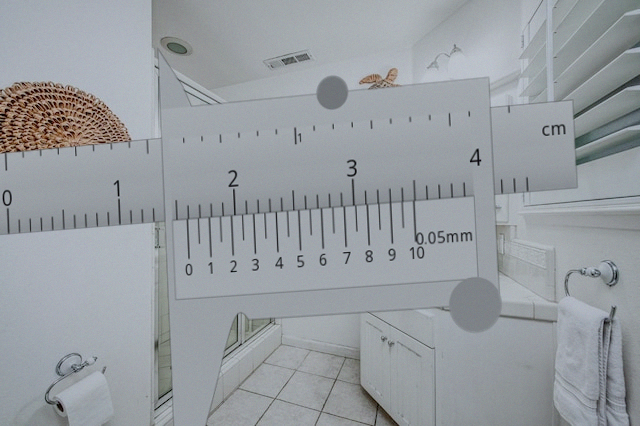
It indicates 15.9
